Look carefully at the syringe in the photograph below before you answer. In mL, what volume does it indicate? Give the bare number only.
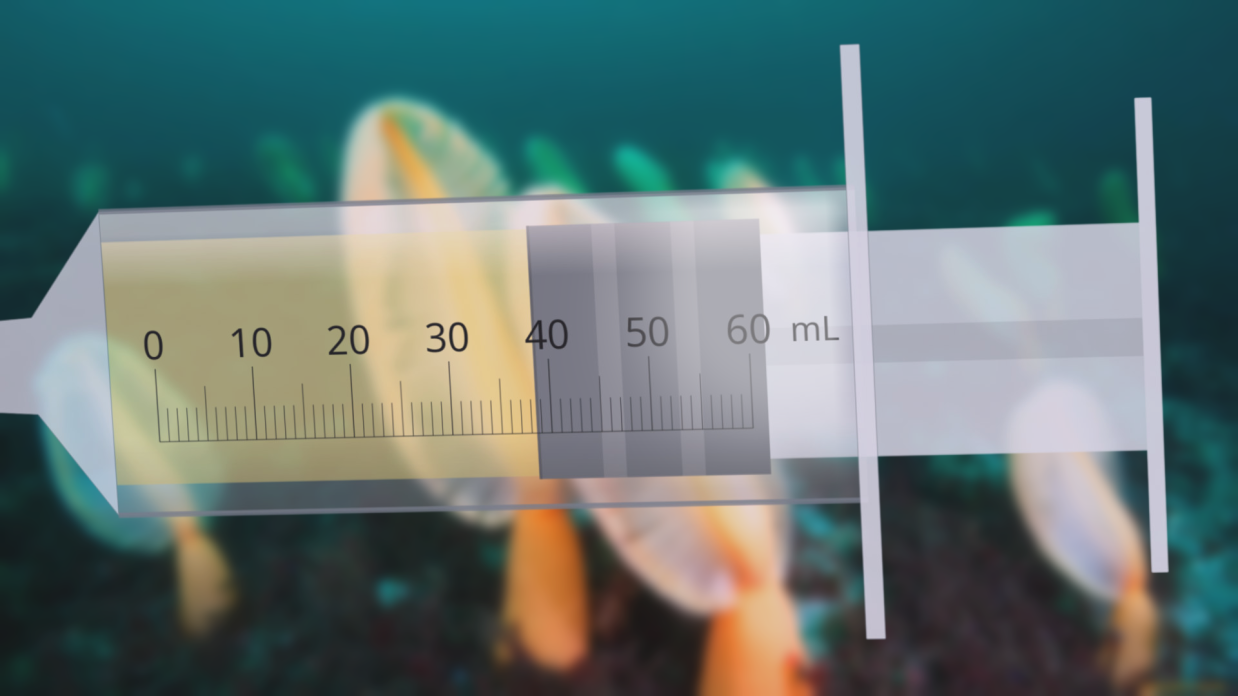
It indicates 38.5
